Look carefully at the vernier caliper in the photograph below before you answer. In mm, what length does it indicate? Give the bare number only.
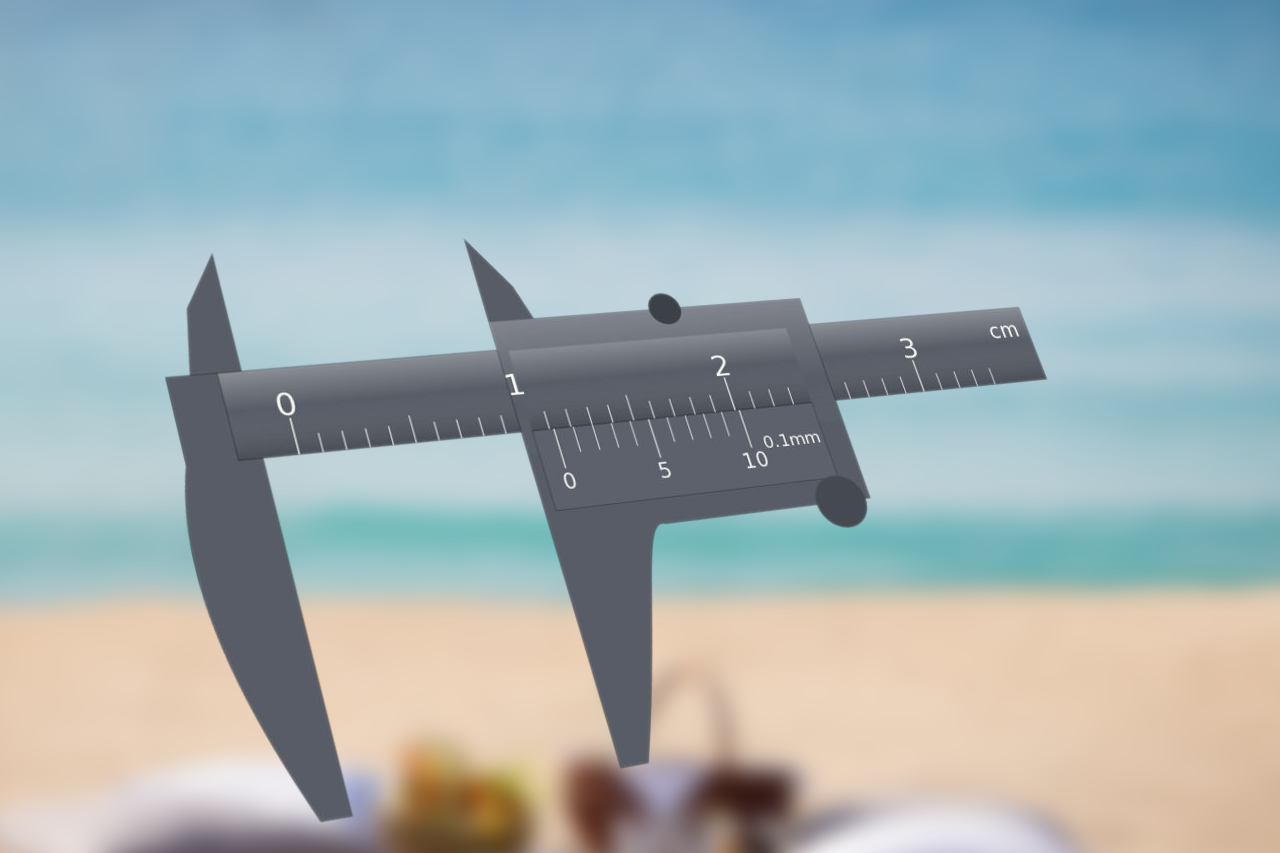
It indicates 11.2
